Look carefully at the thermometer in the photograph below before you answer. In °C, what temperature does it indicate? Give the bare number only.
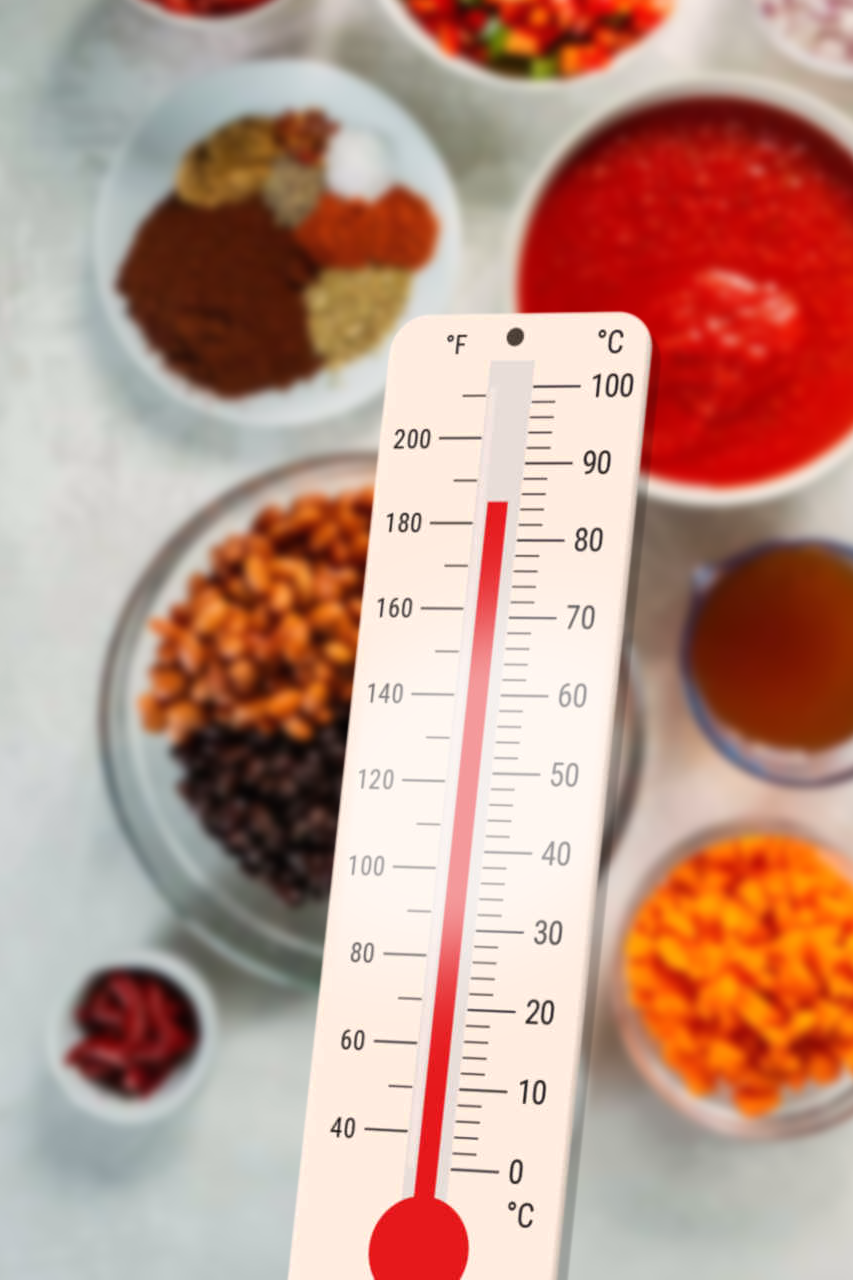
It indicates 85
